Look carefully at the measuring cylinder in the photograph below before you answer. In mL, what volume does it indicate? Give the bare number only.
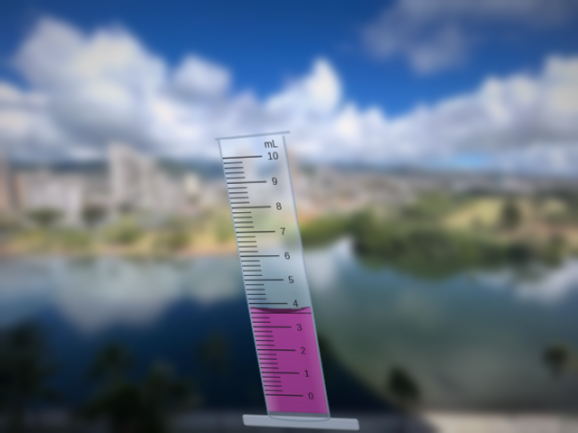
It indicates 3.6
